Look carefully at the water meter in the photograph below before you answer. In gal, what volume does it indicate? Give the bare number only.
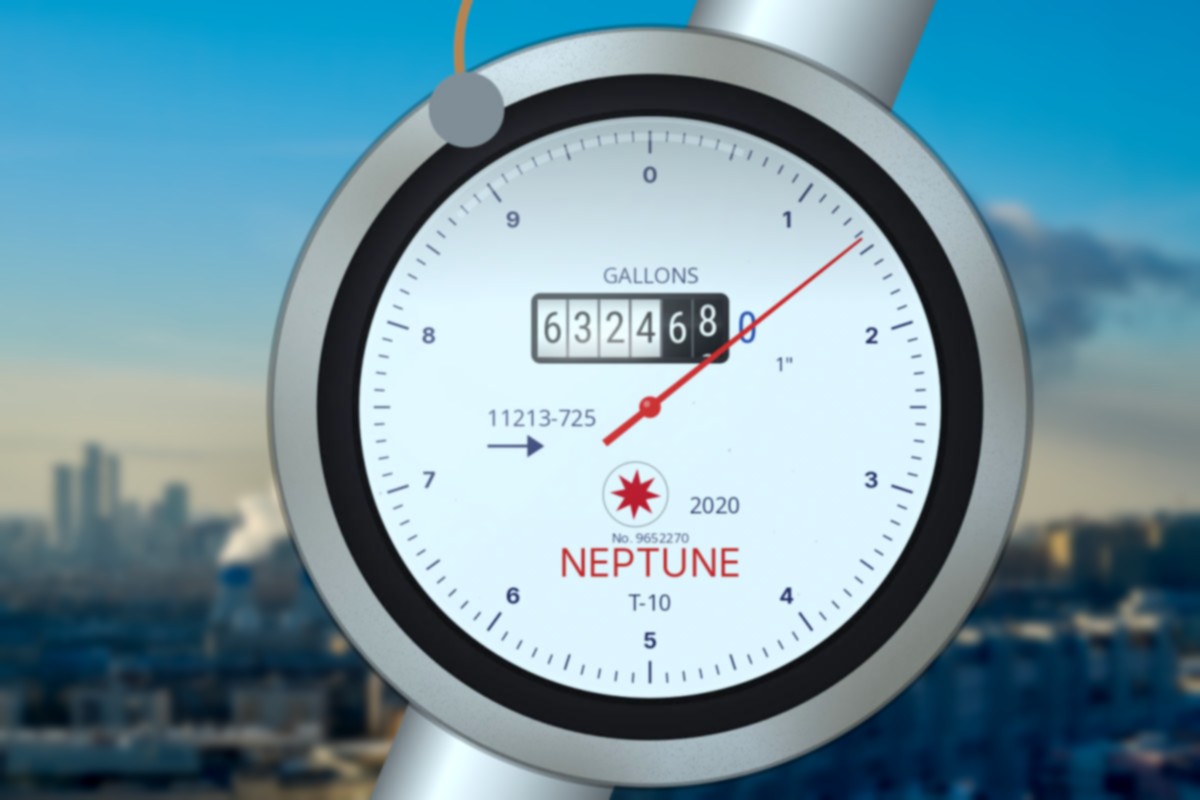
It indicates 6324681.4
